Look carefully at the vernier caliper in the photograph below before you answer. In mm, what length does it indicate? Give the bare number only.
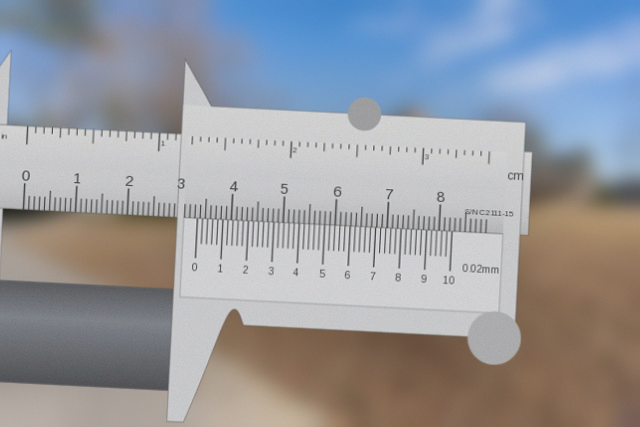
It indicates 33.5
